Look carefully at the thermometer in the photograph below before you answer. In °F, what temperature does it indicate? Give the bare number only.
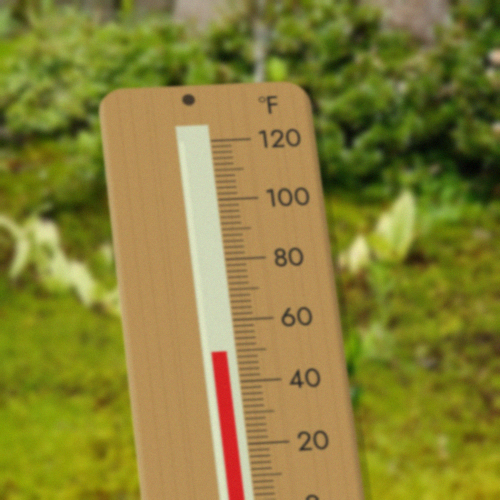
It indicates 50
